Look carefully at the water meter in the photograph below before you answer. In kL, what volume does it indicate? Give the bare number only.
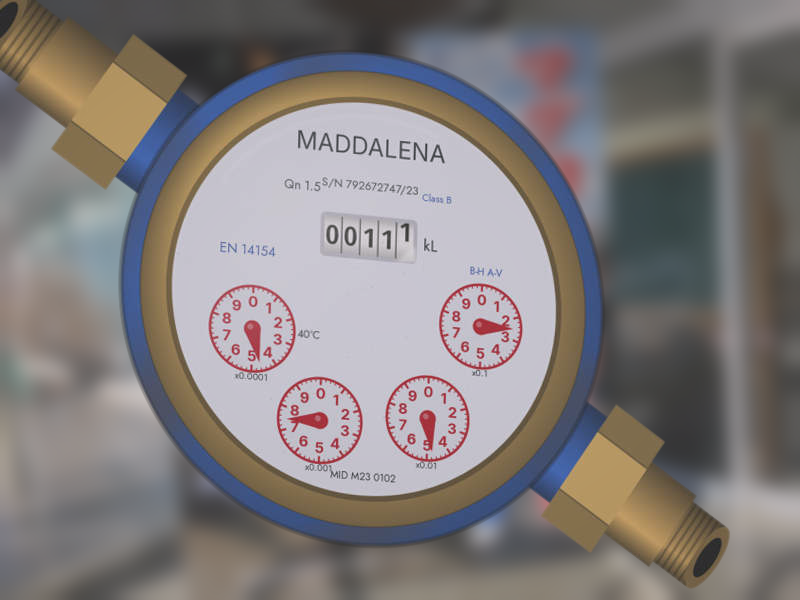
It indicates 111.2474
